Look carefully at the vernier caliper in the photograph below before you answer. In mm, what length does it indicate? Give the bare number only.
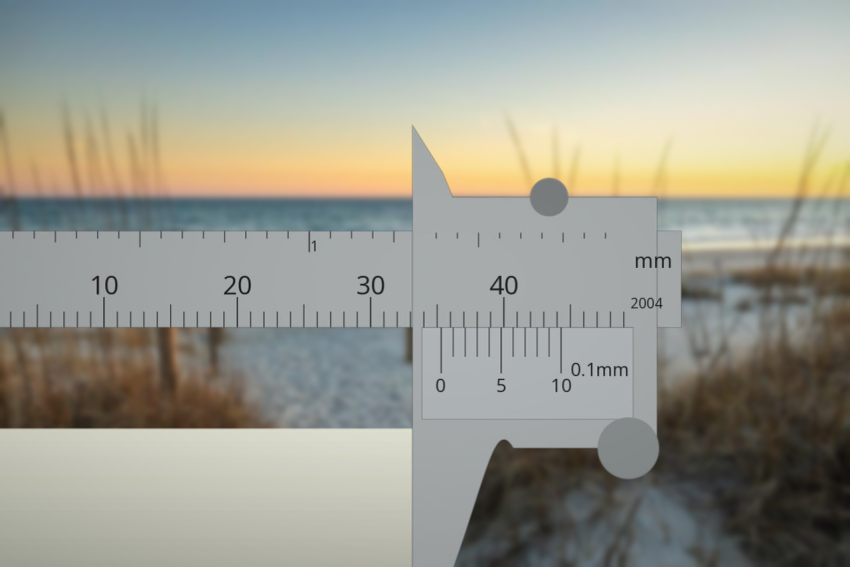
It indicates 35.3
